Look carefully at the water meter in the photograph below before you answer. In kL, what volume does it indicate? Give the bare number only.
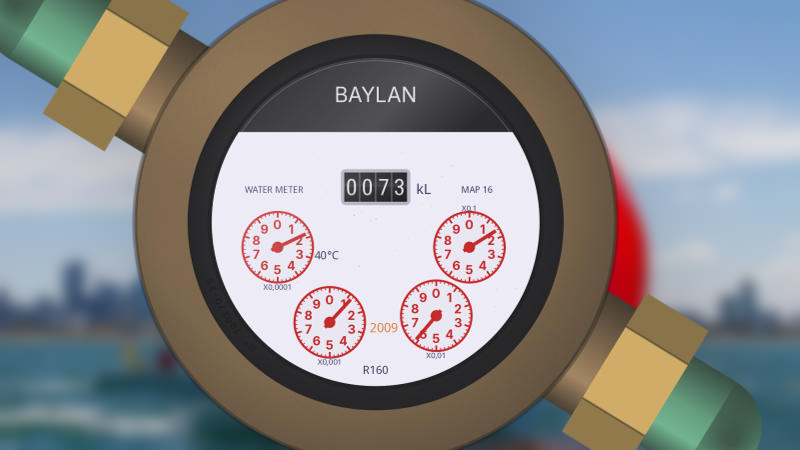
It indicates 73.1611
